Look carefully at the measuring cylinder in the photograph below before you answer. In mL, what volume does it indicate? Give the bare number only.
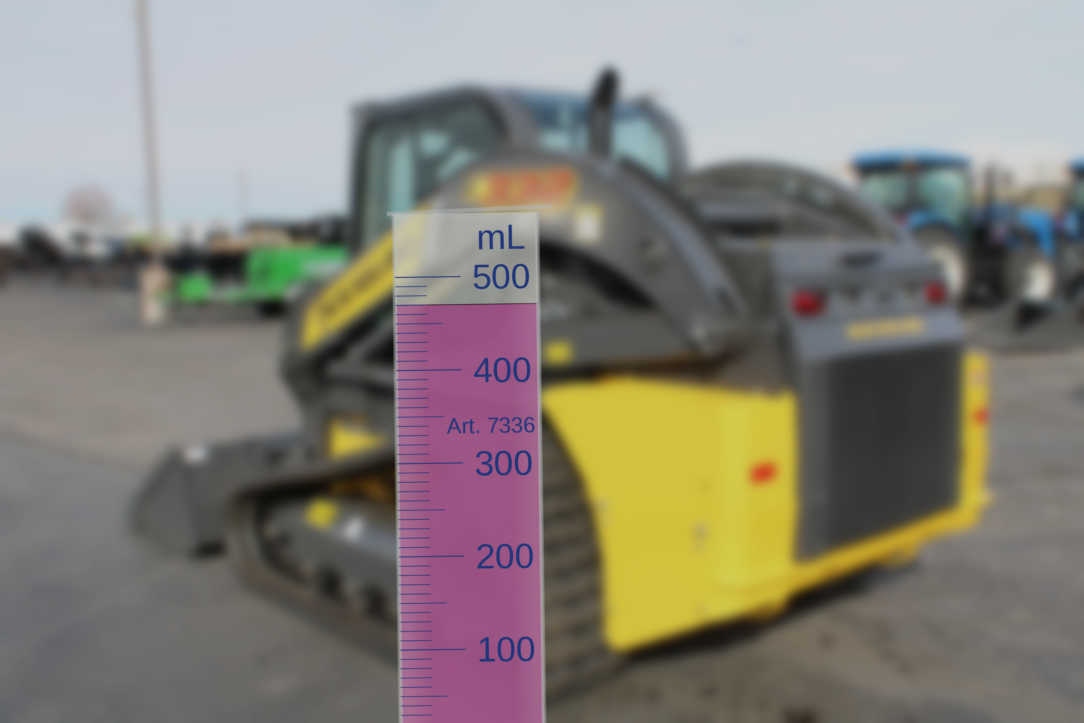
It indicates 470
